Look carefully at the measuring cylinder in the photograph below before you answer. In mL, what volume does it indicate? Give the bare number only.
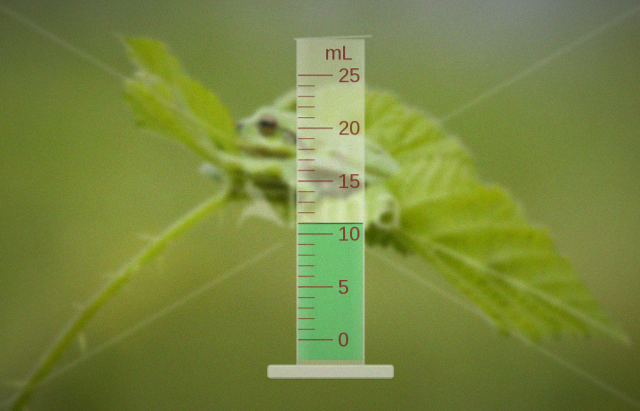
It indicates 11
